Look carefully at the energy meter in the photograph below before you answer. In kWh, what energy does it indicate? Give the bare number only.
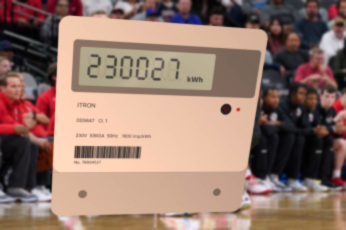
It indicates 230027
